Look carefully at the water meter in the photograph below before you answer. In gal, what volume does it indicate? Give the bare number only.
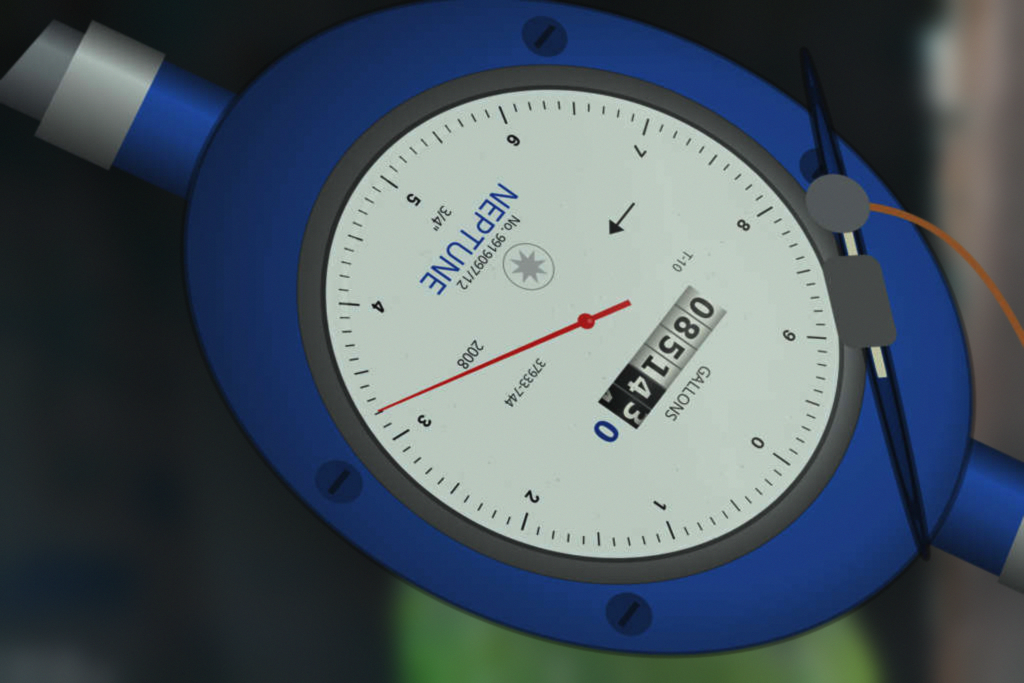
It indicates 851433.2
